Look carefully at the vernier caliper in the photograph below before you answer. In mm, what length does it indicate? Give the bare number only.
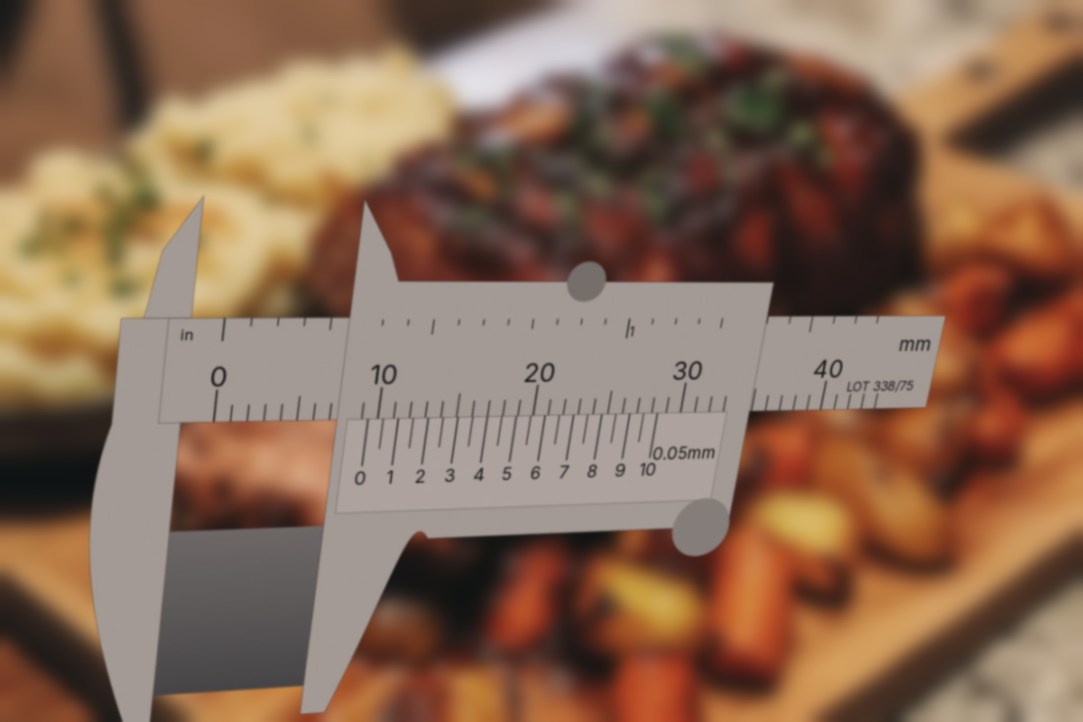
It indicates 9.4
